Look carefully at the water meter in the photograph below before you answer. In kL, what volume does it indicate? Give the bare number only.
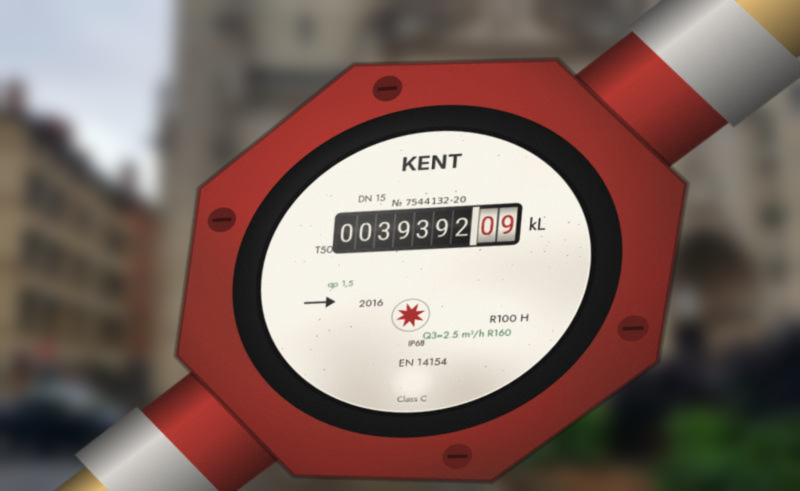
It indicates 39392.09
